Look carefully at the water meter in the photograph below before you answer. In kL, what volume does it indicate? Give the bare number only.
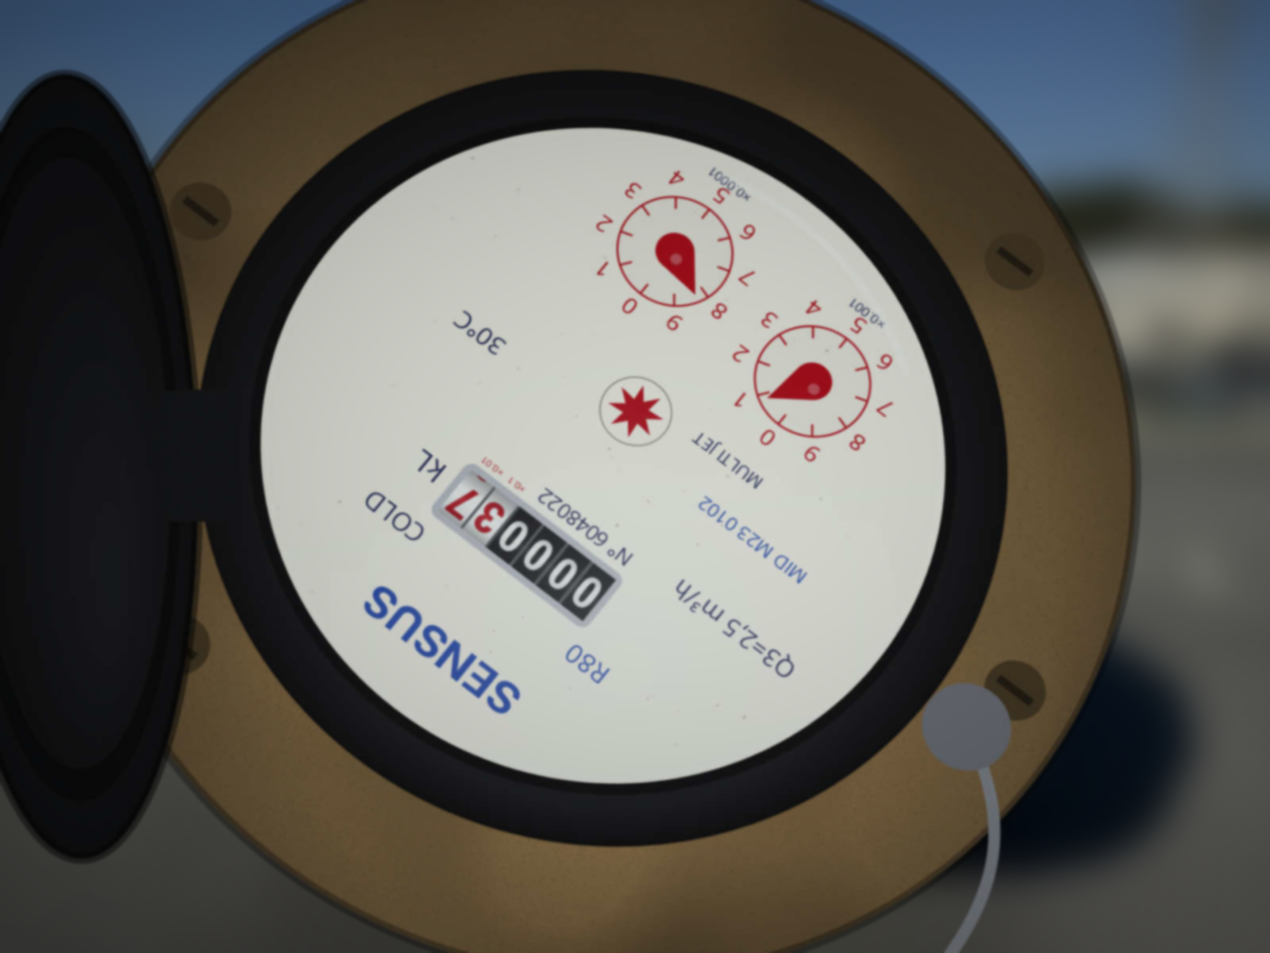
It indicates 0.3708
